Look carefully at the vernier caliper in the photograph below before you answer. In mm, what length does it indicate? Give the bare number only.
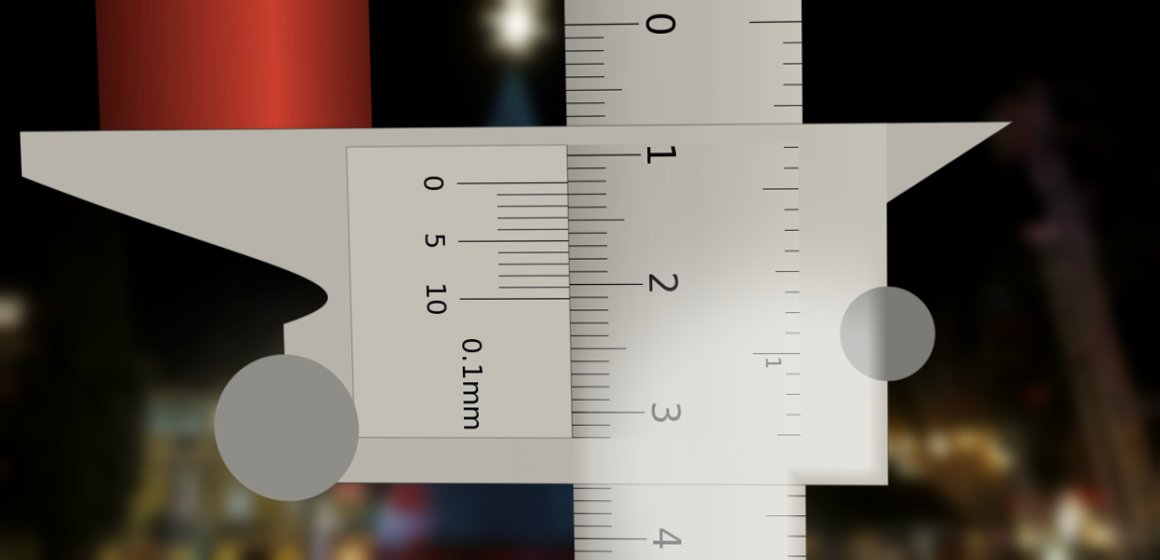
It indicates 12.1
